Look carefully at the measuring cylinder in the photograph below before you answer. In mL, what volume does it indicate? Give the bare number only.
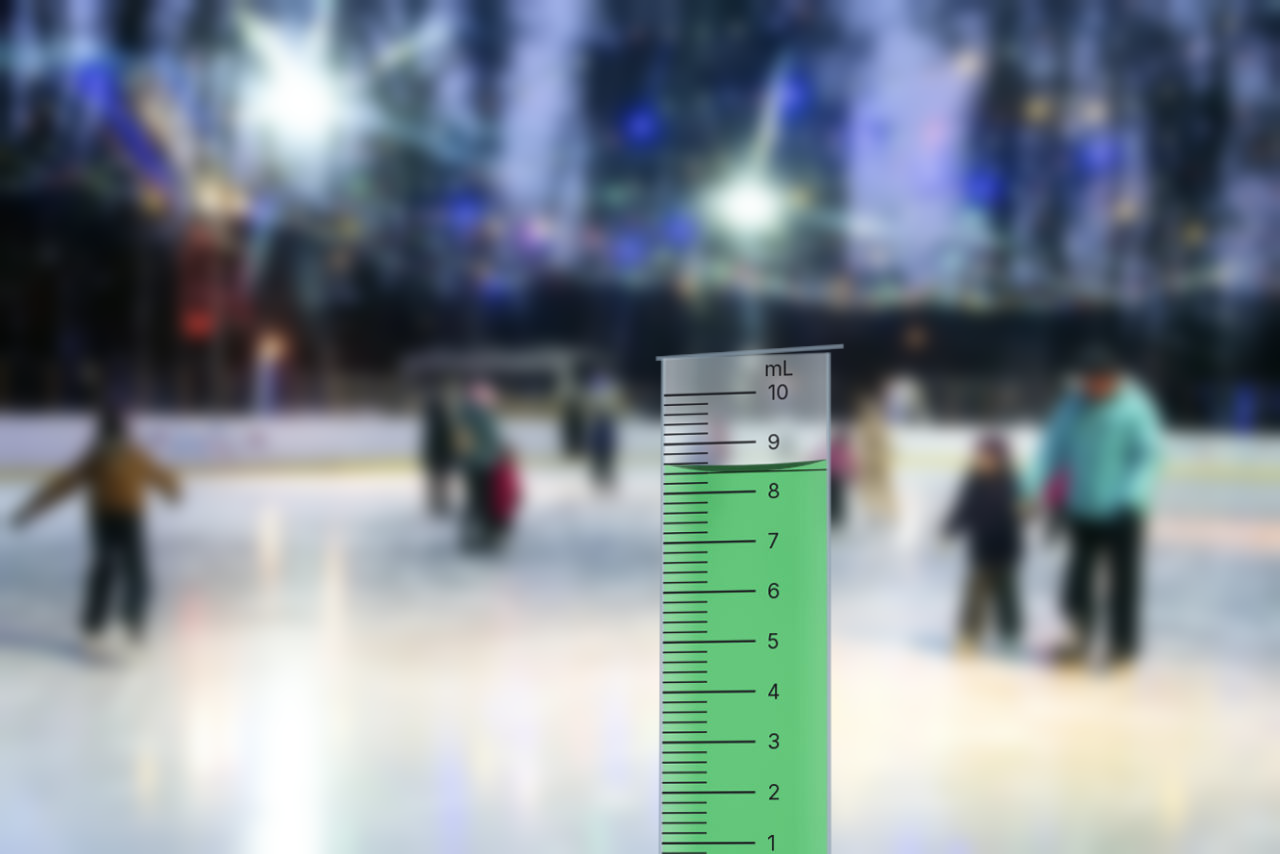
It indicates 8.4
